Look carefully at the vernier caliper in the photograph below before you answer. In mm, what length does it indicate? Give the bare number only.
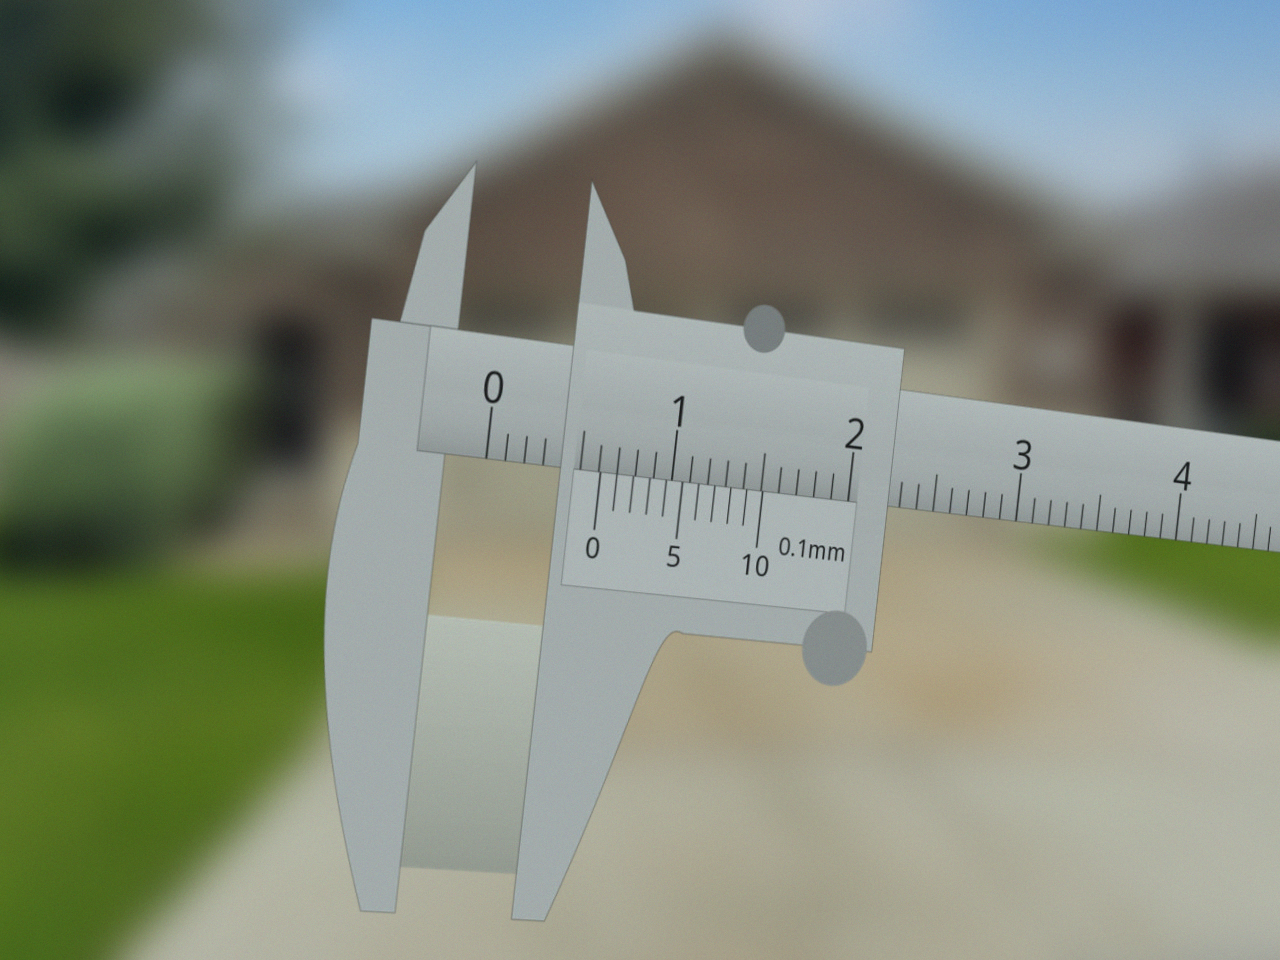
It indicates 6.1
